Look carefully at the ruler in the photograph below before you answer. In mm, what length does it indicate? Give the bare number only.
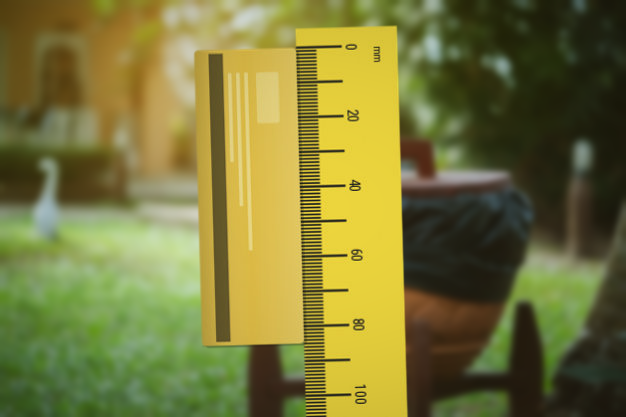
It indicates 85
